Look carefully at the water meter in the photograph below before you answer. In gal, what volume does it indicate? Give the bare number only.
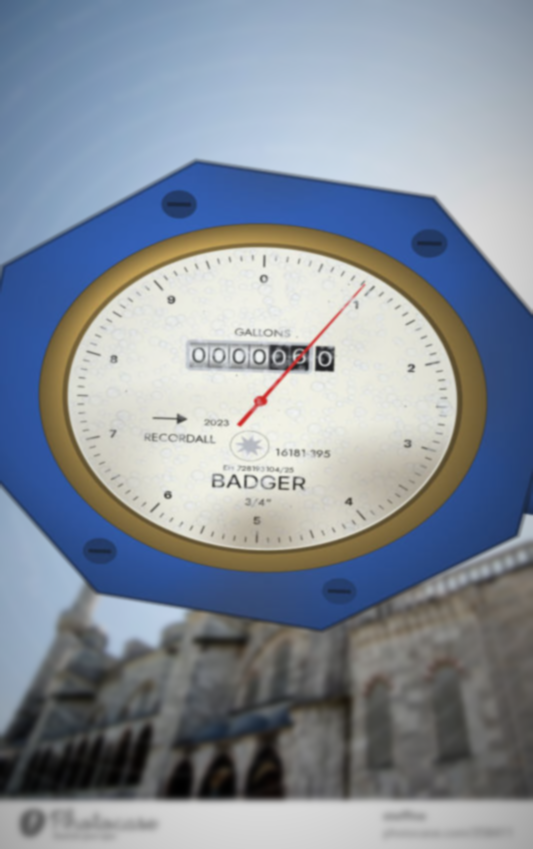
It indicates 60.9
